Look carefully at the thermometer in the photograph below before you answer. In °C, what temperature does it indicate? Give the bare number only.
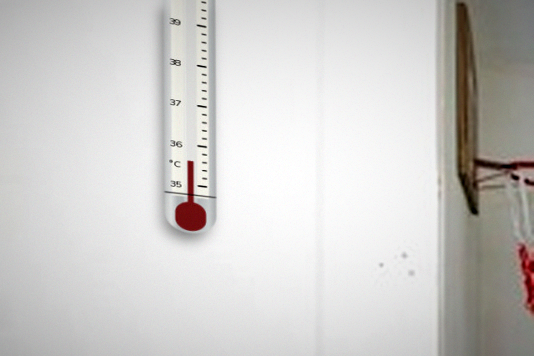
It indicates 35.6
